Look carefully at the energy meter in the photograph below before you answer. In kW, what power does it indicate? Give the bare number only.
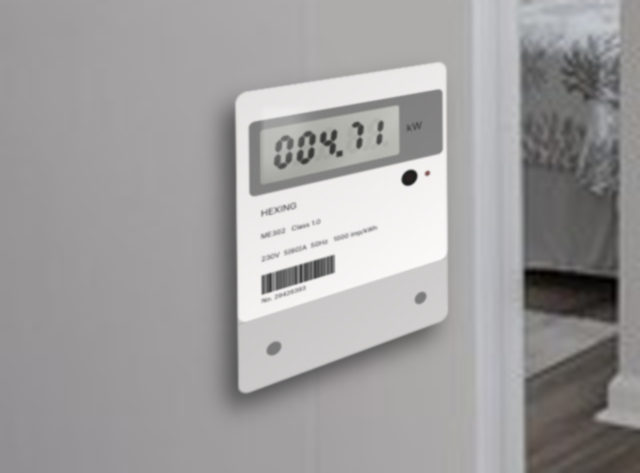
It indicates 4.71
